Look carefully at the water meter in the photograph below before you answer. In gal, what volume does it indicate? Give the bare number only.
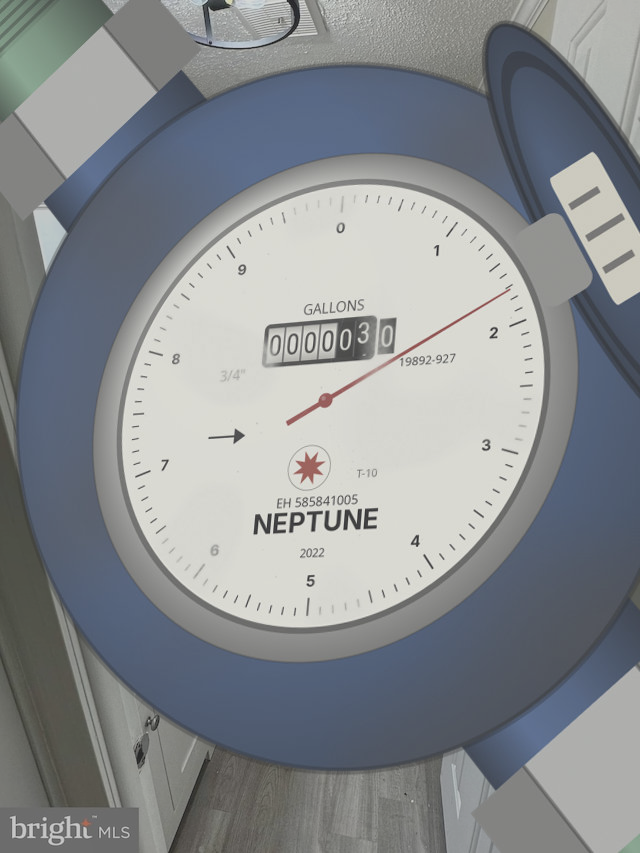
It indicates 31.7
